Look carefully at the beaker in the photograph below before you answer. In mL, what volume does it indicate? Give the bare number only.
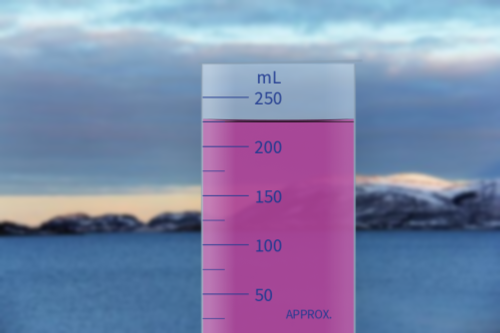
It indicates 225
